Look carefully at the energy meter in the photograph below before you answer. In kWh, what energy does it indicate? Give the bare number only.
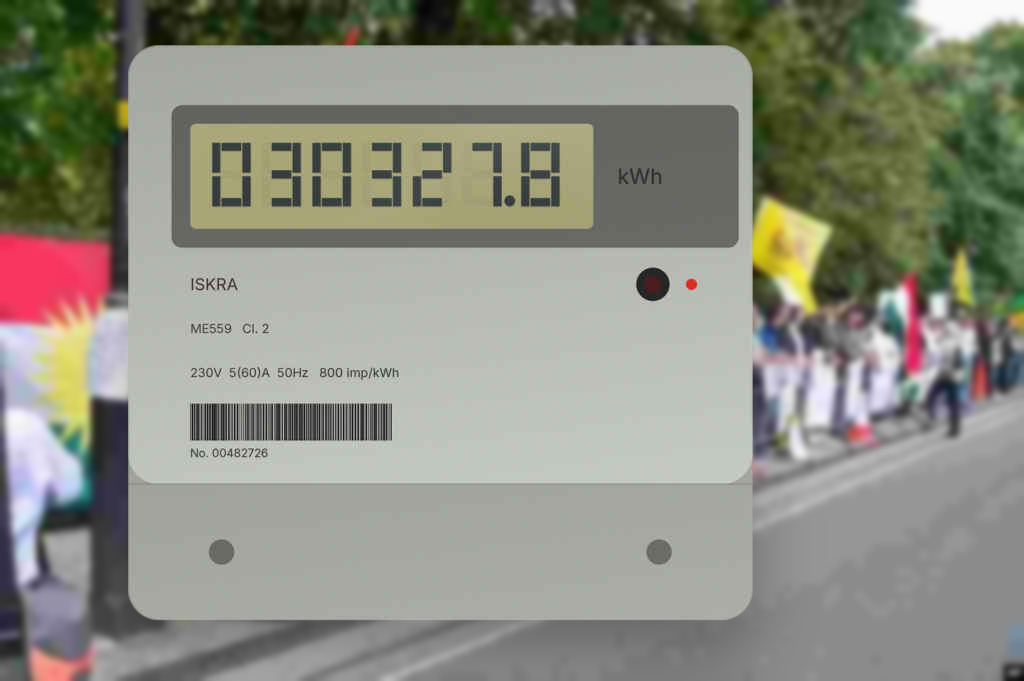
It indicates 30327.8
